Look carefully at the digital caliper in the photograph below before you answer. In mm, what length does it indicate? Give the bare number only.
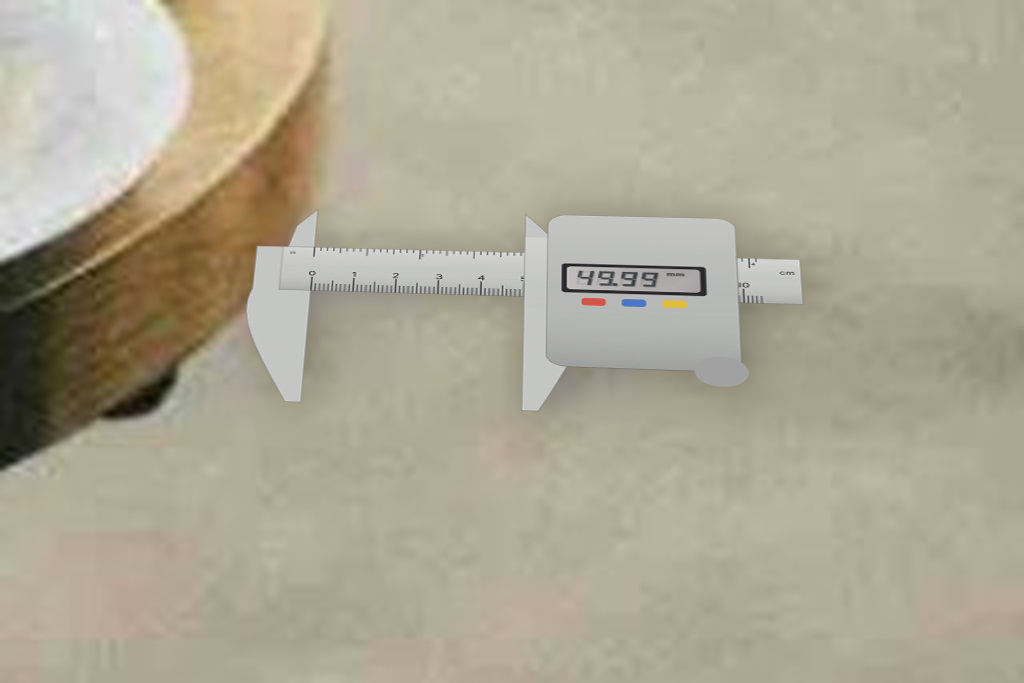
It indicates 49.99
